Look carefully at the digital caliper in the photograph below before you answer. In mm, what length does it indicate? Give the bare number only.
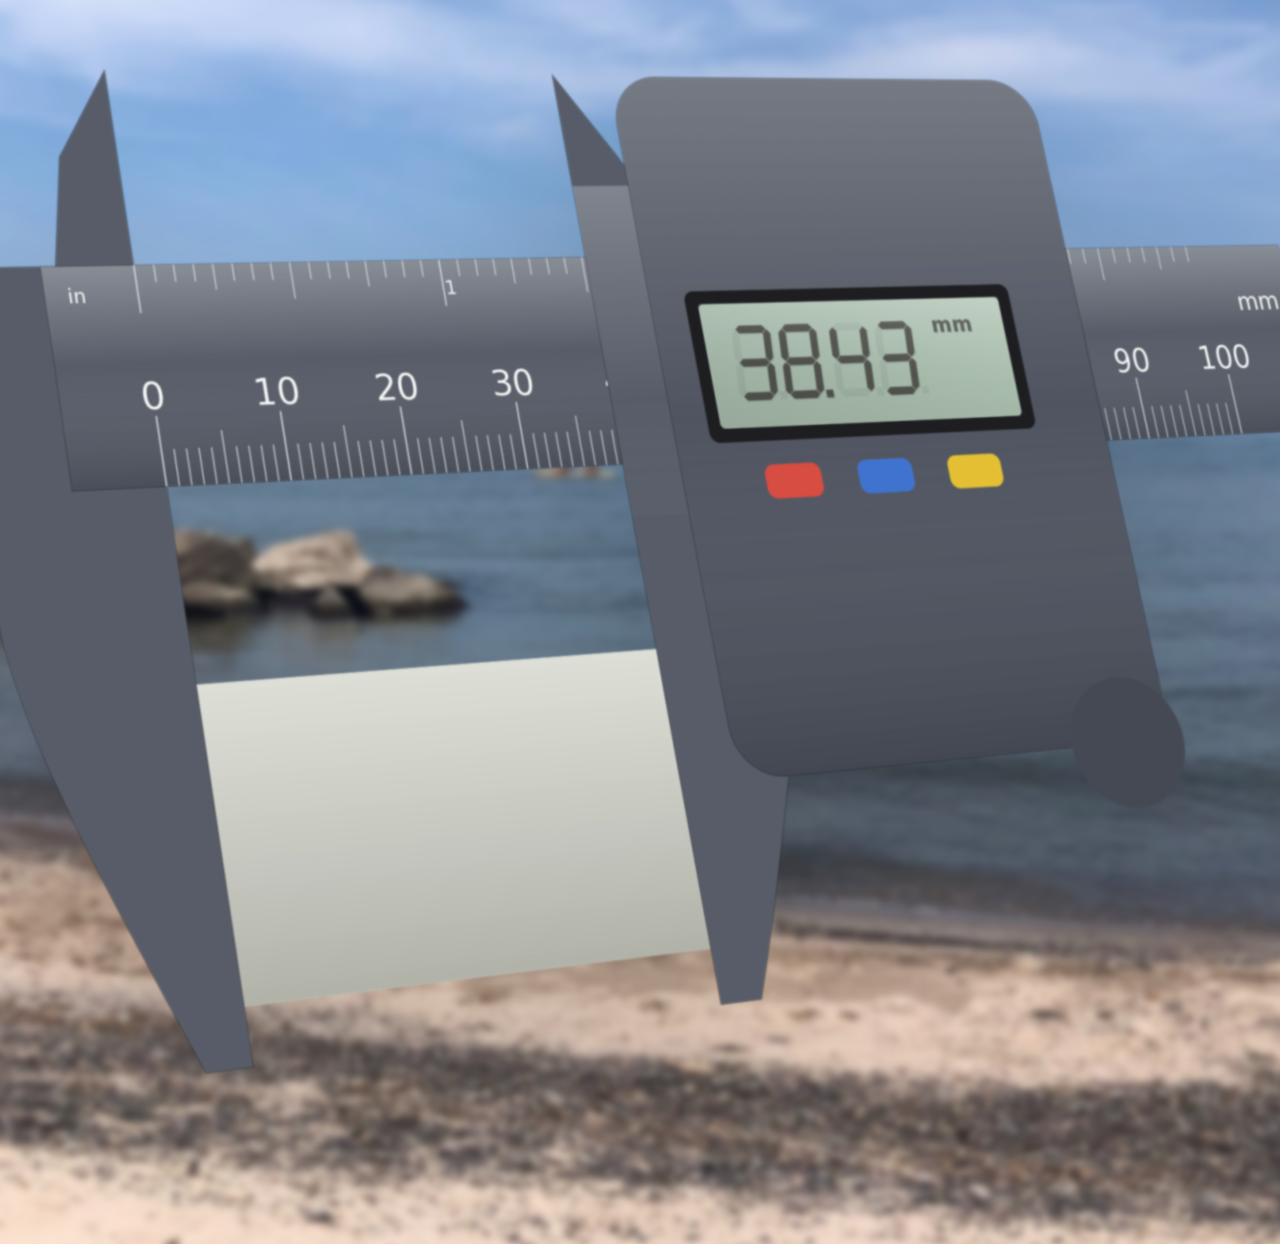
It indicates 38.43
